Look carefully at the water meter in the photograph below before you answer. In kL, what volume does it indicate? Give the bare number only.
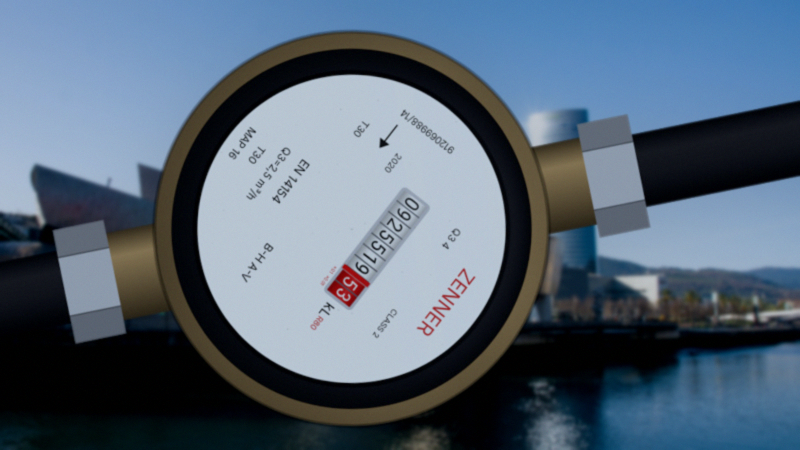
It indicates 925519.53
